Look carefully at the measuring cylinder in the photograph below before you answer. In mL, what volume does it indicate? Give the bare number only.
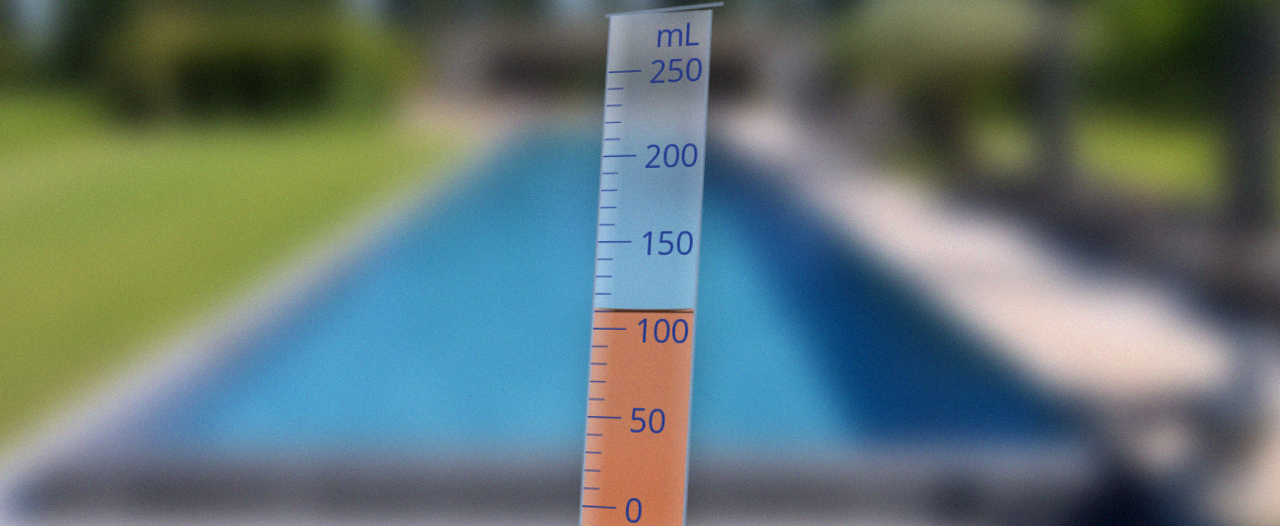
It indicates 110
